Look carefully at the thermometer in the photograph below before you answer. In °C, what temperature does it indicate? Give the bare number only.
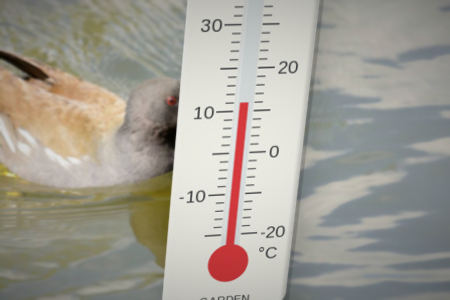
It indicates 12
